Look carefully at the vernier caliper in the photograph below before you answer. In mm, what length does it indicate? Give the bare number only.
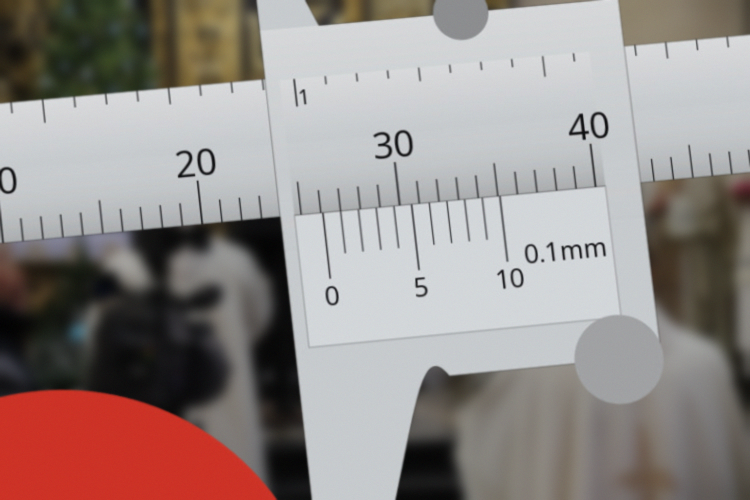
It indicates 26.1
